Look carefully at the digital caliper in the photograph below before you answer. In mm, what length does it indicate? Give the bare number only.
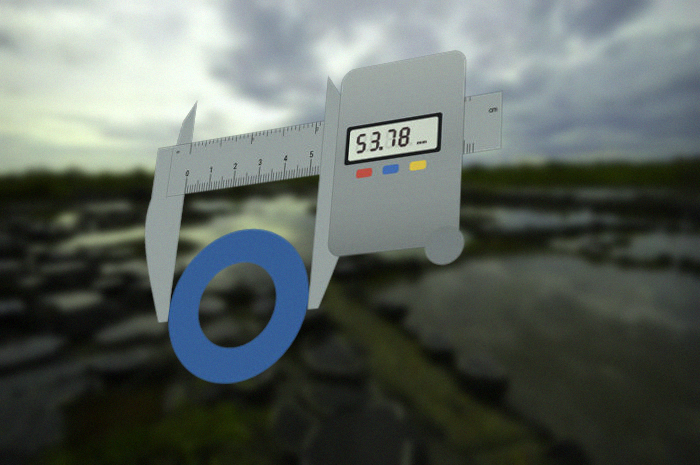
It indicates 53.78
